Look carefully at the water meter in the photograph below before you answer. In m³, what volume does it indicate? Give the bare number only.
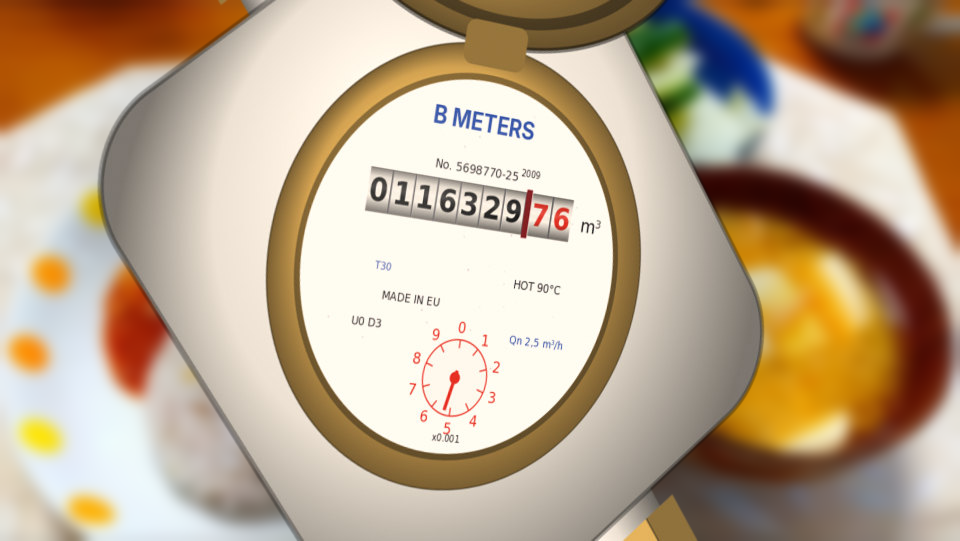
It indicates 116329.765
